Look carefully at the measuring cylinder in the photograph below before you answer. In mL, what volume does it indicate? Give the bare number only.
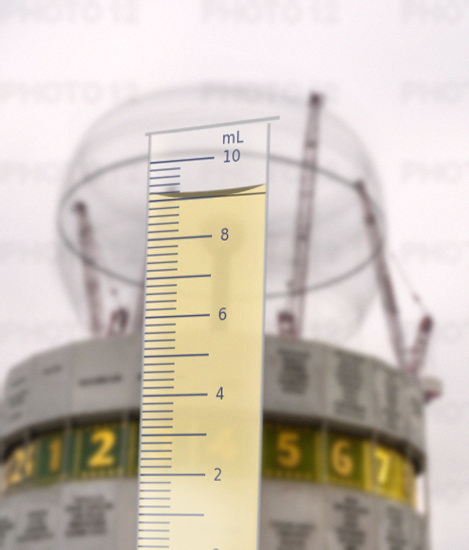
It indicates 9
